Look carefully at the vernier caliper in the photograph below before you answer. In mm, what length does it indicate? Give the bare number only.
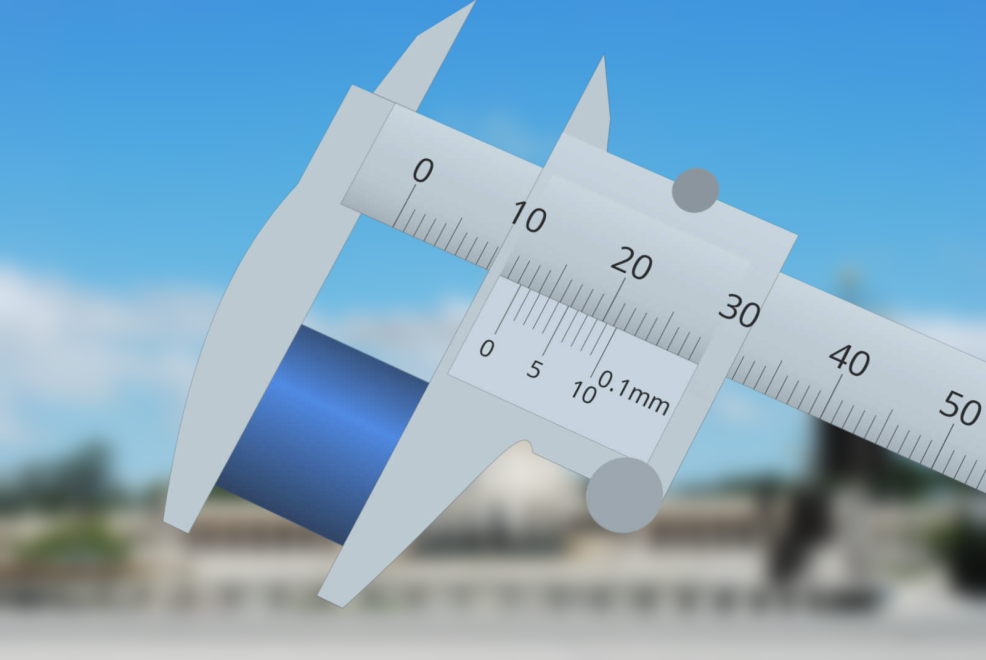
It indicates 12.3
